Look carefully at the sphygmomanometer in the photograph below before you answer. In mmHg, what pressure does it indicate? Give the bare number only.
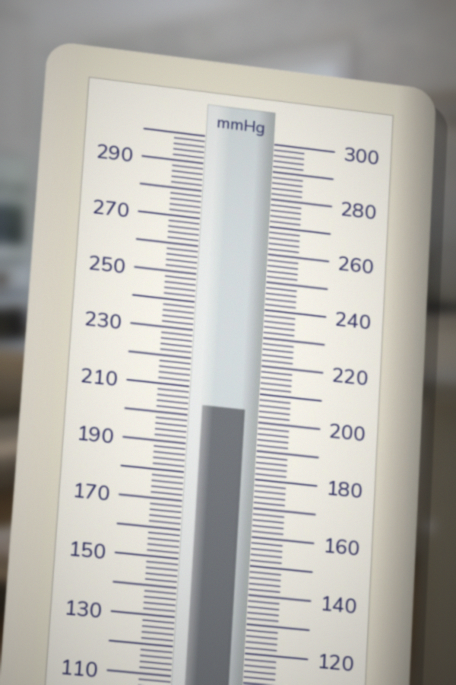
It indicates 204
